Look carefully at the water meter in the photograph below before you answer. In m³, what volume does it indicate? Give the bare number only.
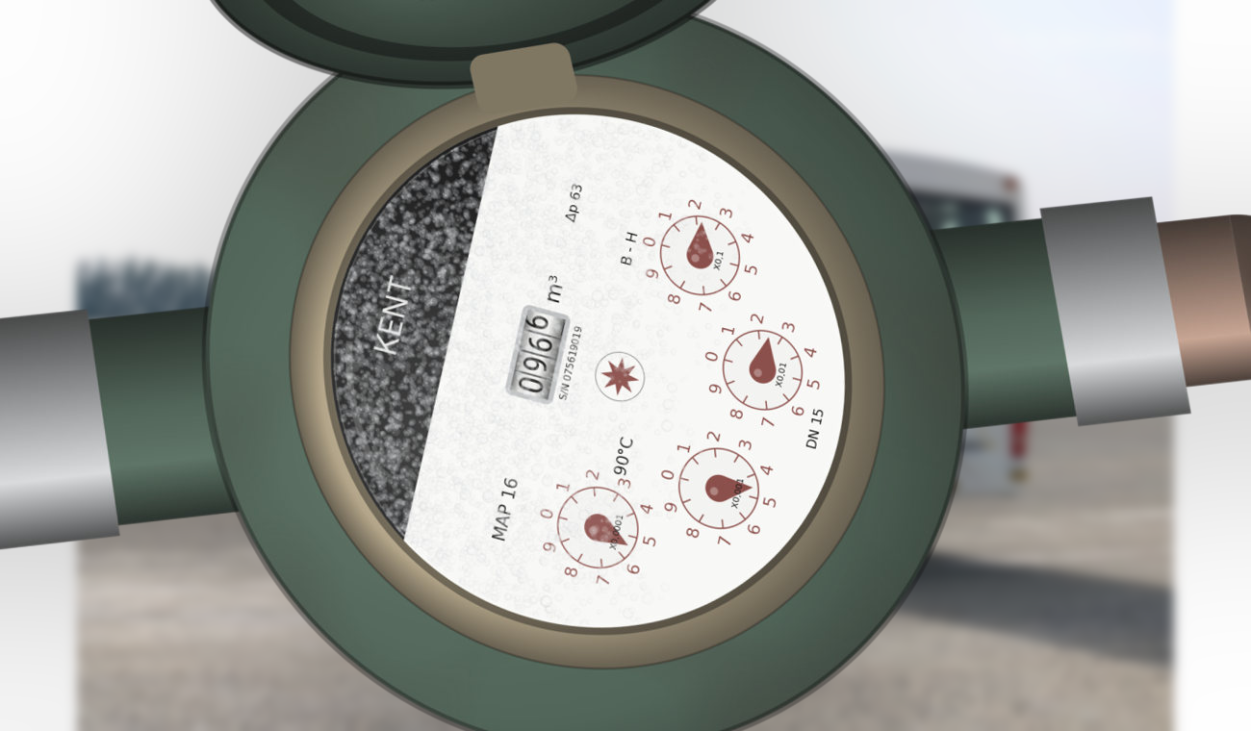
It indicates 966.2245
